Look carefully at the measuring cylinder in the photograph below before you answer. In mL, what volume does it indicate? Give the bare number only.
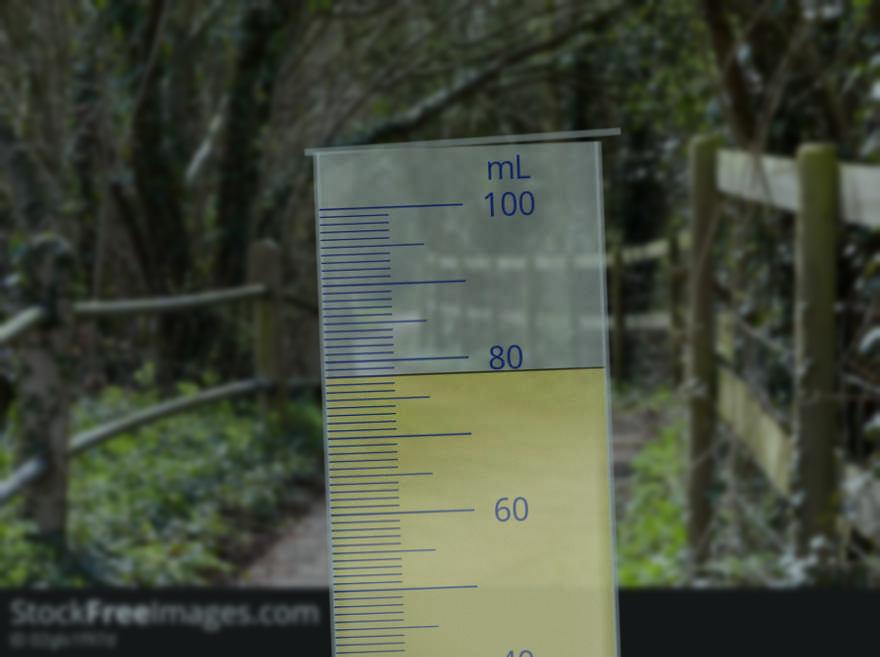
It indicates 78
